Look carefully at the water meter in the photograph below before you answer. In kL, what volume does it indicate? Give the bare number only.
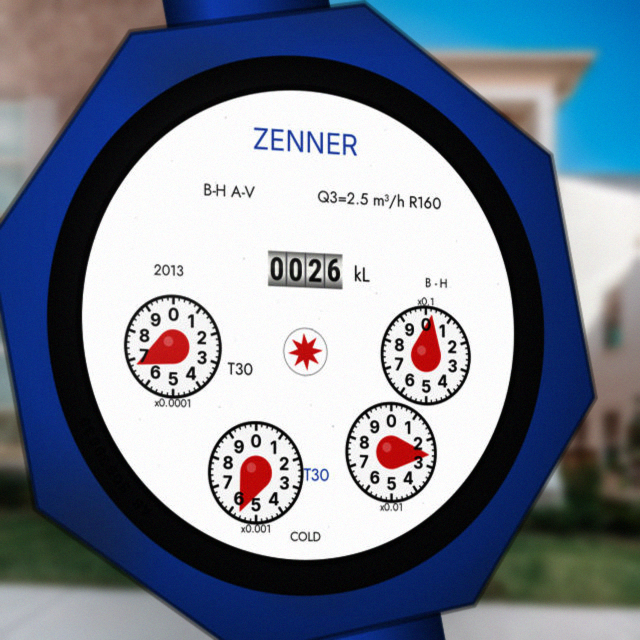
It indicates 26.0256
